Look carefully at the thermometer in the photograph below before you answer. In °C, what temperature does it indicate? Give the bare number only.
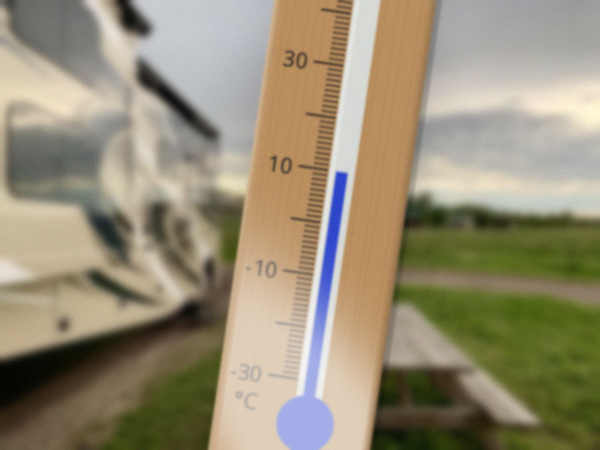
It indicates 10
